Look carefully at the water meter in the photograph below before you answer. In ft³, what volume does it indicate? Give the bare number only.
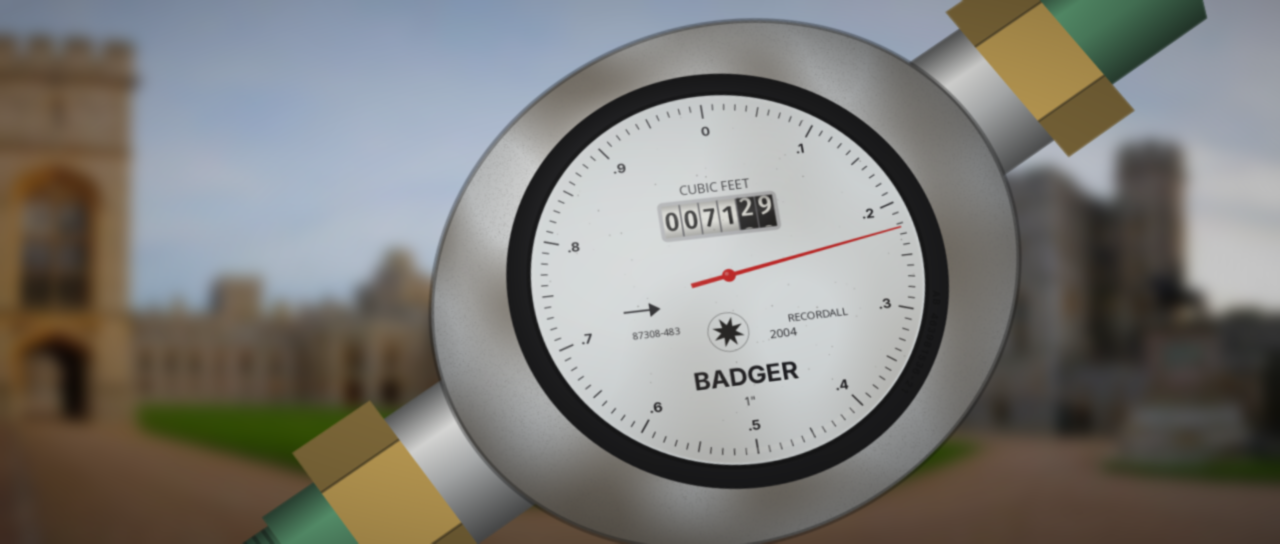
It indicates 7129.22
